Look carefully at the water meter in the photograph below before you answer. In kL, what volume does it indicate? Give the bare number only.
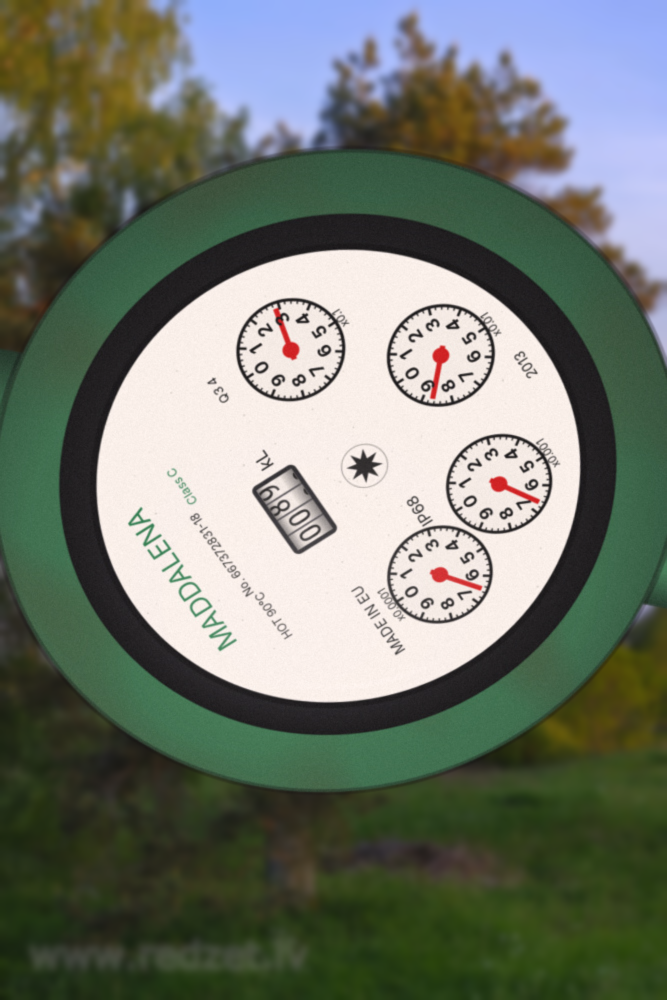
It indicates 89.2866
